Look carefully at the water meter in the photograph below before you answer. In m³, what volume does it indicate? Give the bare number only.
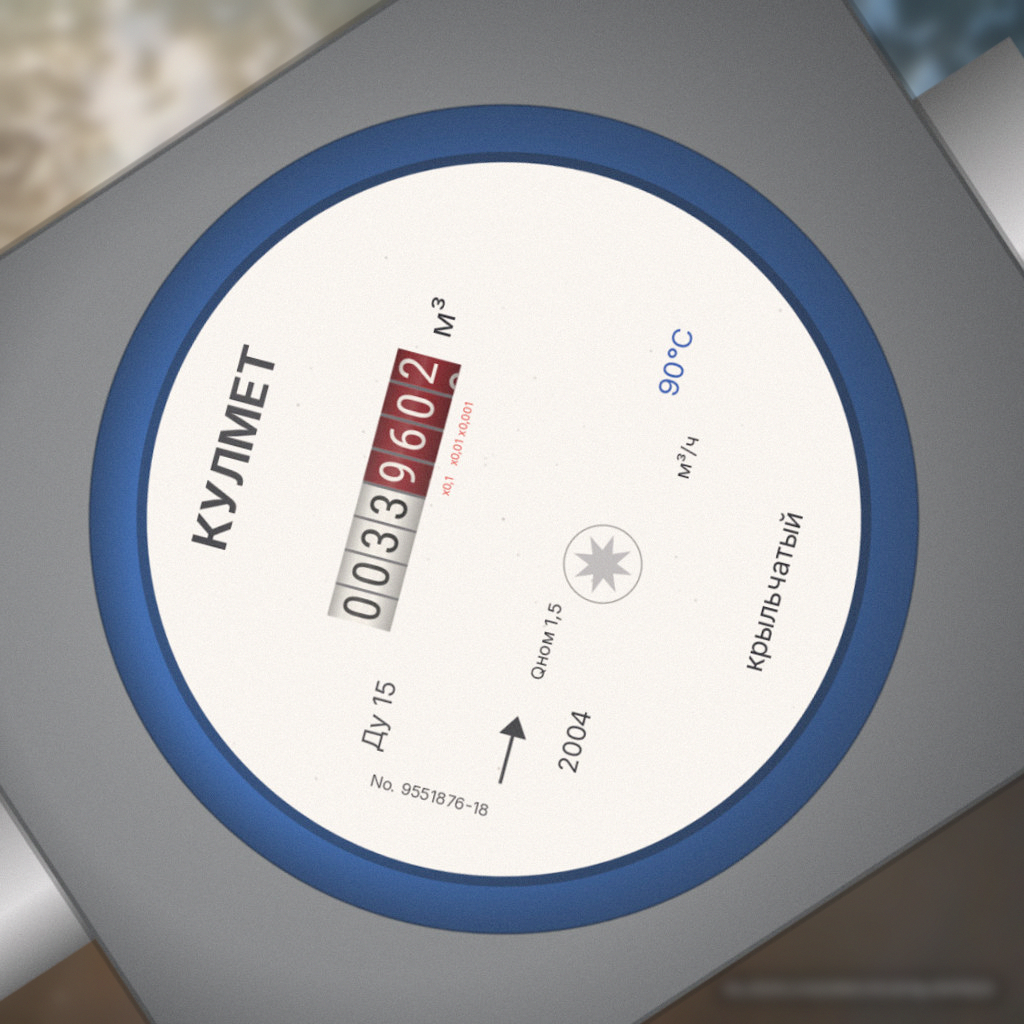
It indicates 33.9602
